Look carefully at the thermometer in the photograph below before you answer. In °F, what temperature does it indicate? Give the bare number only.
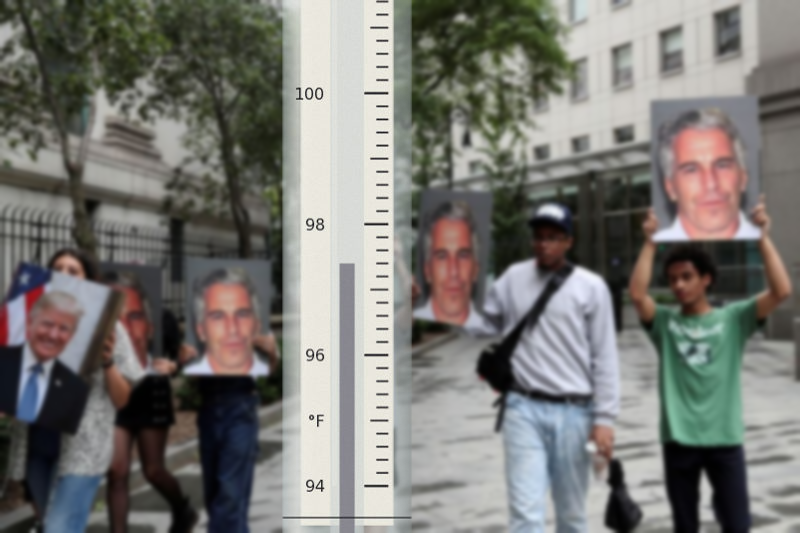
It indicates 97.4
